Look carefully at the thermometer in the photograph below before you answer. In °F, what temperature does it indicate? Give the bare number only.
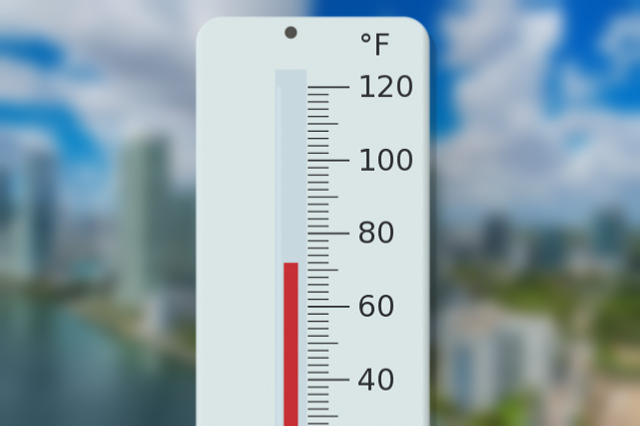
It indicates 72
